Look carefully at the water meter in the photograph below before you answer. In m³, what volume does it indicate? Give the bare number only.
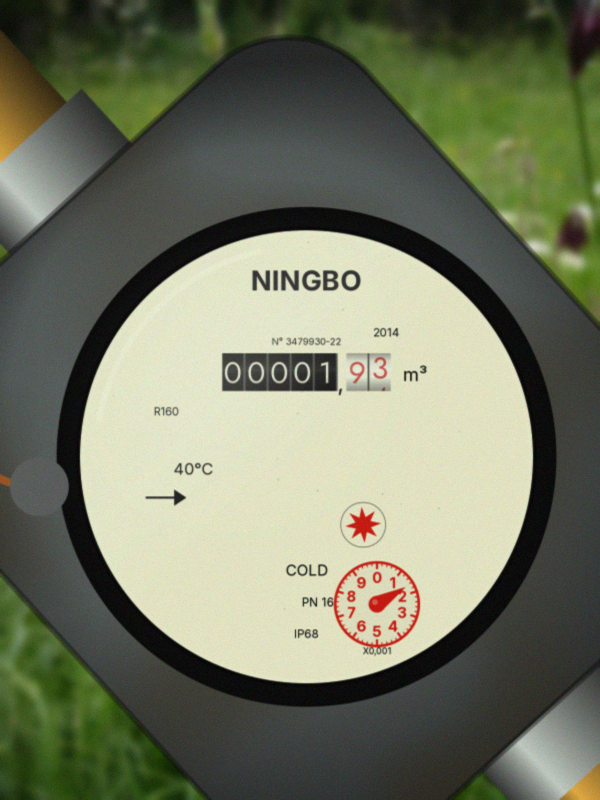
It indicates 1.931
